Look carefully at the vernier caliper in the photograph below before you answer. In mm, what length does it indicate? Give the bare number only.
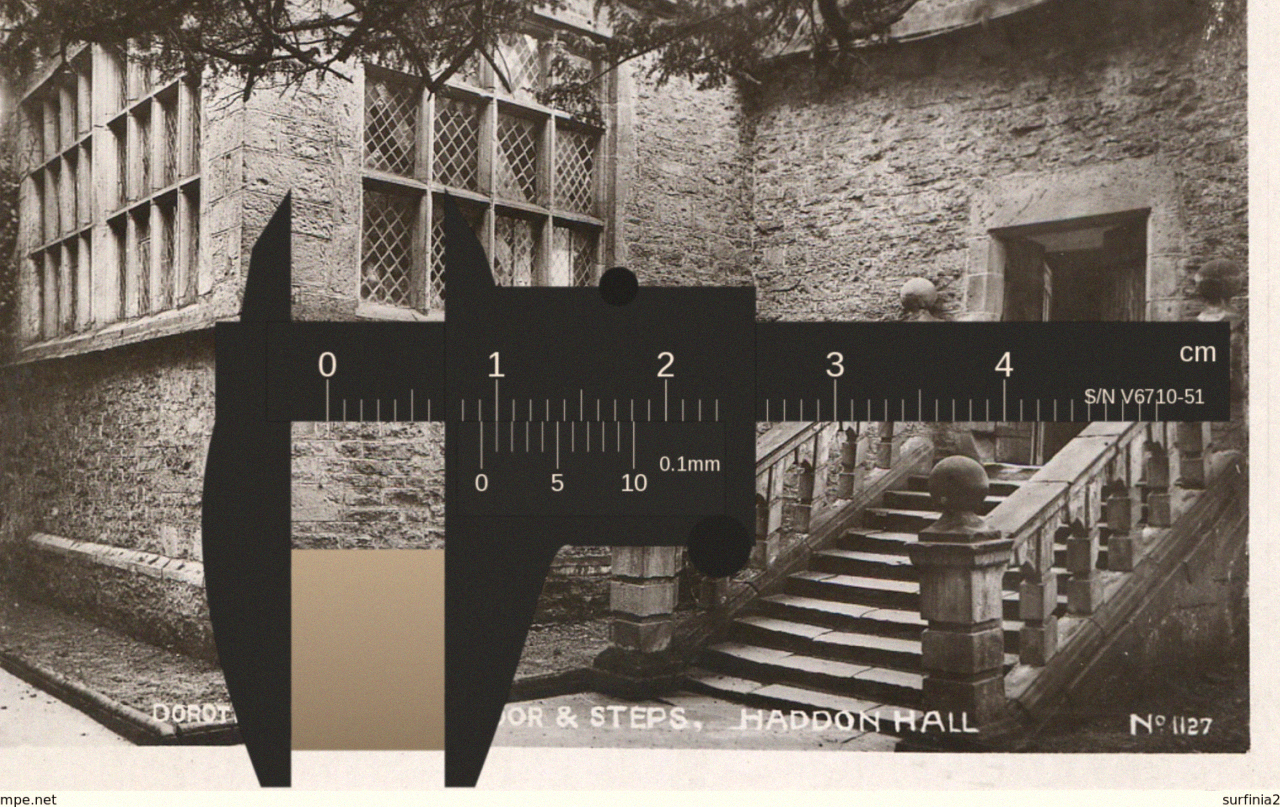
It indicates 9.1
